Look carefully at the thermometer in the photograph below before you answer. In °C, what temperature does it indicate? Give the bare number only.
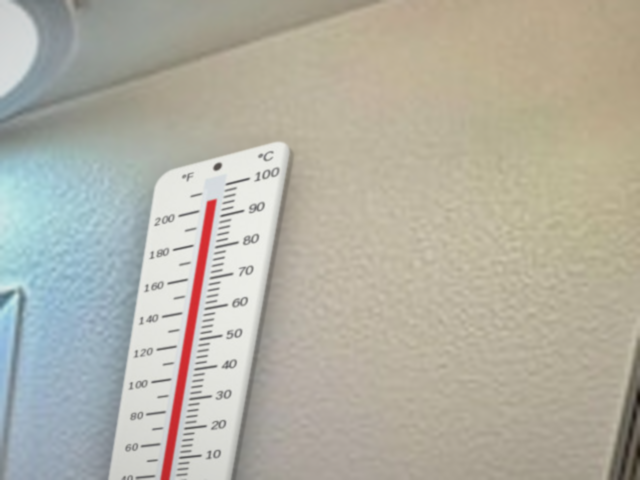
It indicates 96
